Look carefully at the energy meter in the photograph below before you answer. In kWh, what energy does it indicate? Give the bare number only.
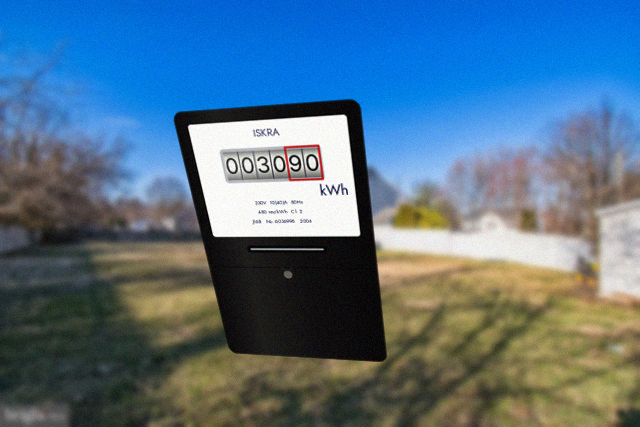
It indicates 30.90
